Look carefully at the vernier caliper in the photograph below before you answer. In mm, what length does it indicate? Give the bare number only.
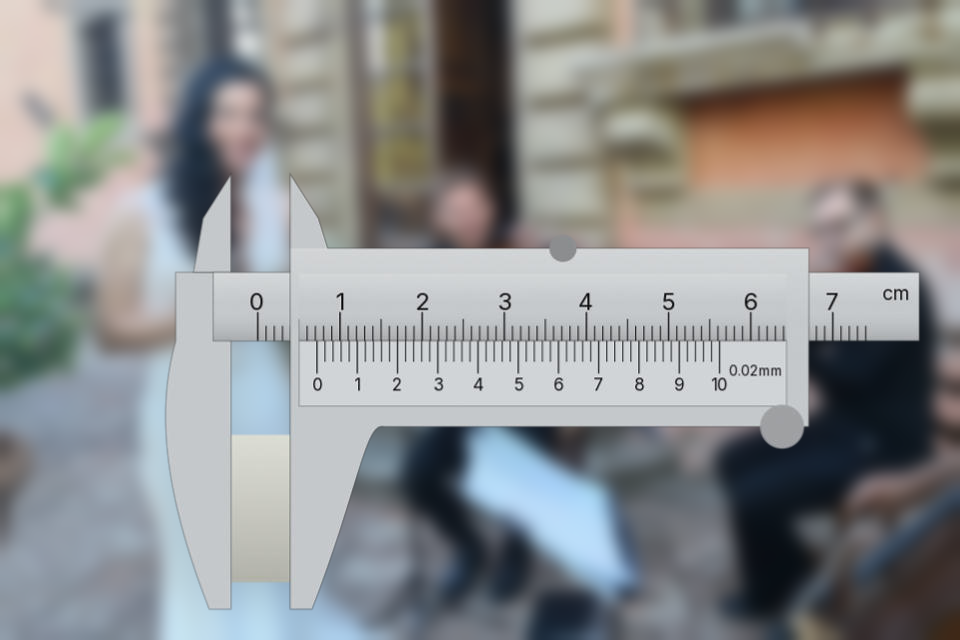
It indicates 7.2
